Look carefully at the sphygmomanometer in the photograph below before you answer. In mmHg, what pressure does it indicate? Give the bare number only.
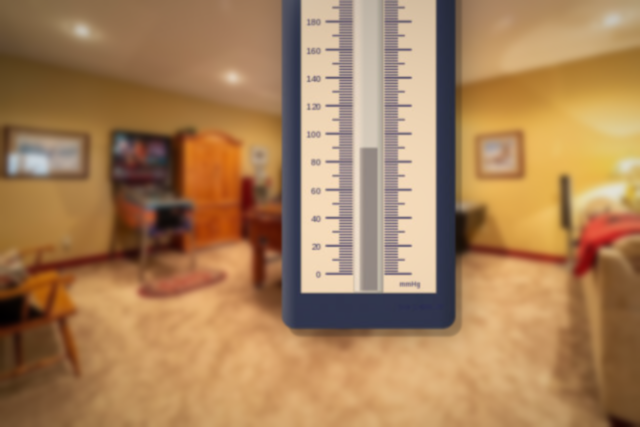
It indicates 90
